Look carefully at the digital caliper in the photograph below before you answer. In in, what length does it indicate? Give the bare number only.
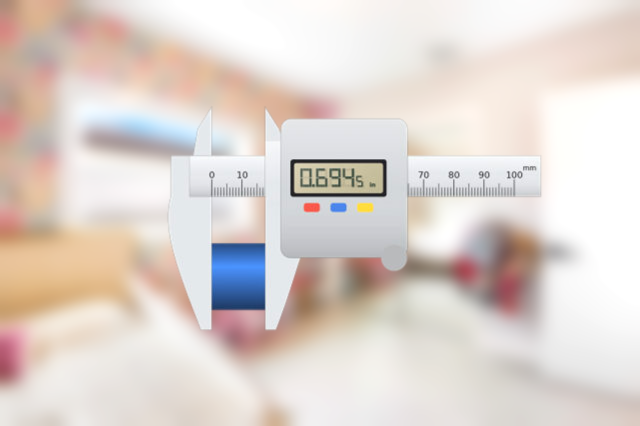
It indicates 0.6945
